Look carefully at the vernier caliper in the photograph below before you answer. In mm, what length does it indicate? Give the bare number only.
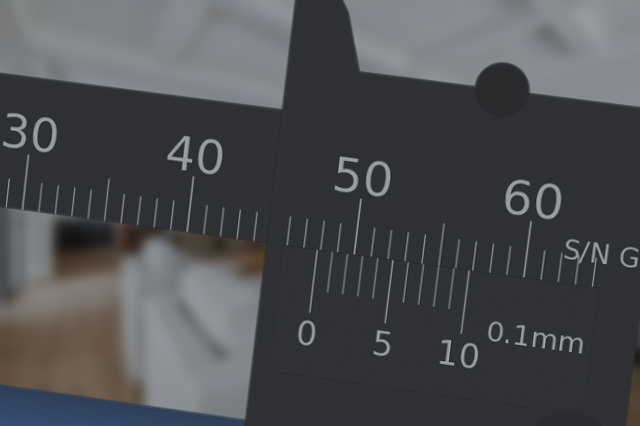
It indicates 47.8
